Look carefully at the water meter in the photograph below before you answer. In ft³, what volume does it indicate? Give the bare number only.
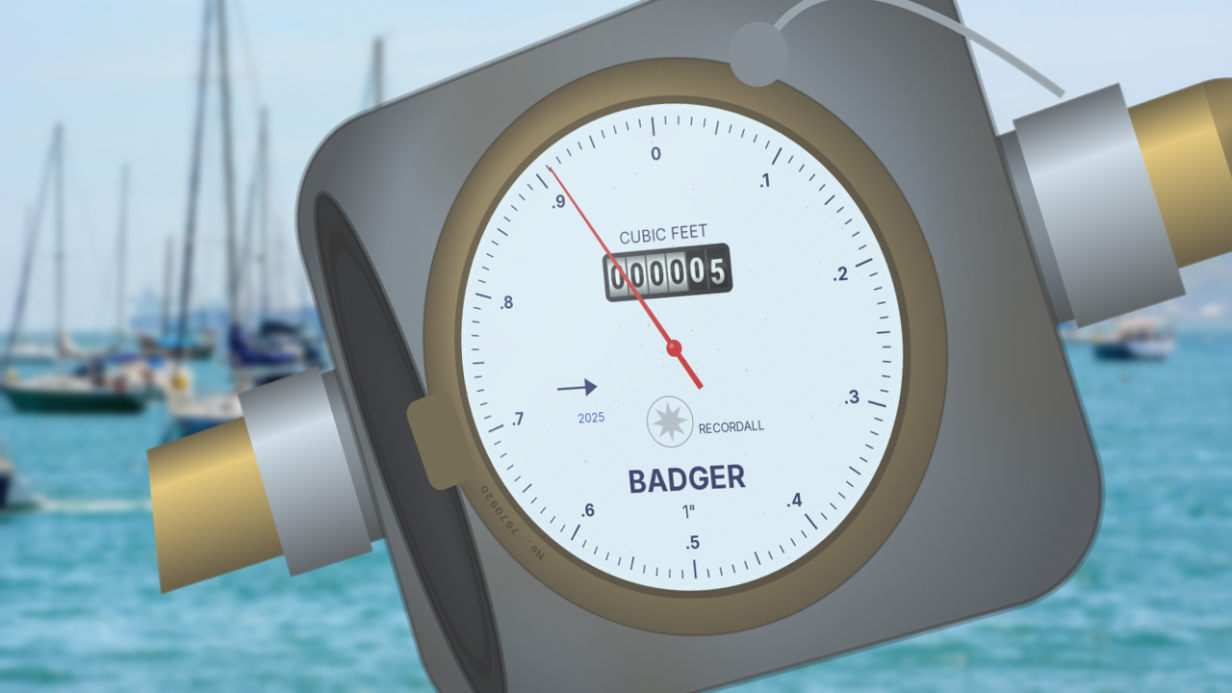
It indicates 4.91
